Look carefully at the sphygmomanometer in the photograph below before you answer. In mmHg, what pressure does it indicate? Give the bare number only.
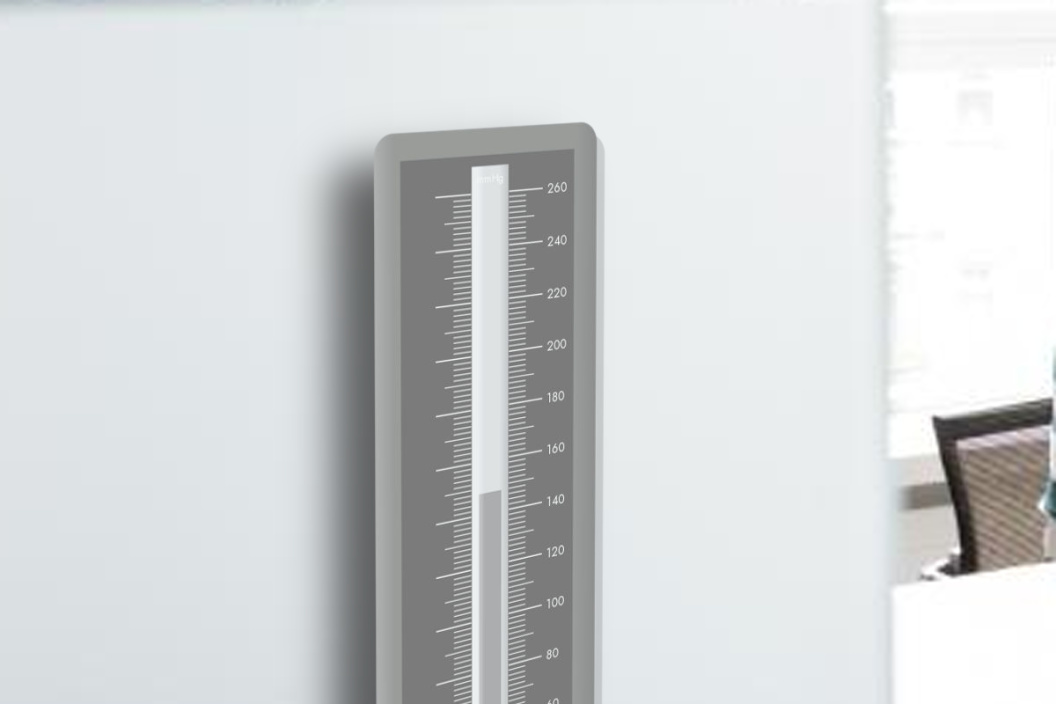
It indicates 148
